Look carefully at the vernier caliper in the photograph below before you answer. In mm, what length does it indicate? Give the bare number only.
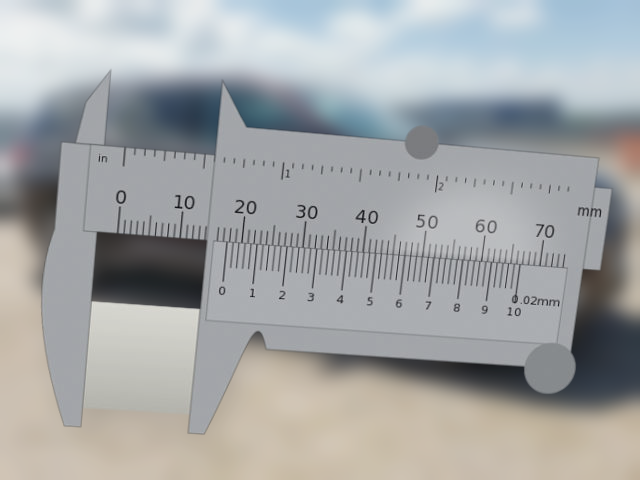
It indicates 17.6
